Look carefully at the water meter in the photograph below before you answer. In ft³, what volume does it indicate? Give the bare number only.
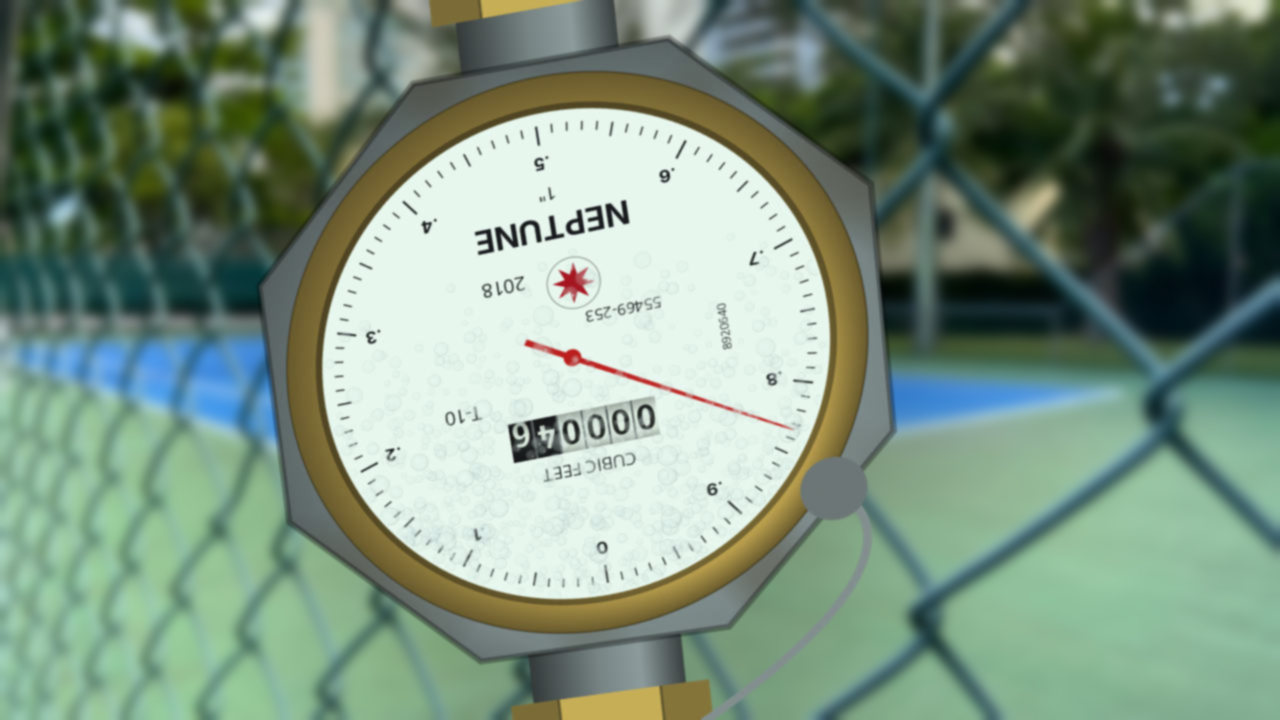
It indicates 45.83
